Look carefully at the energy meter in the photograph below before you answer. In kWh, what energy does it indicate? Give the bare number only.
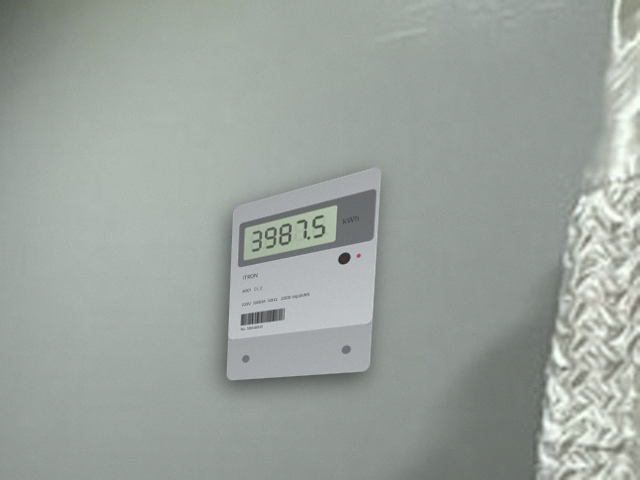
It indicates 3987.5
